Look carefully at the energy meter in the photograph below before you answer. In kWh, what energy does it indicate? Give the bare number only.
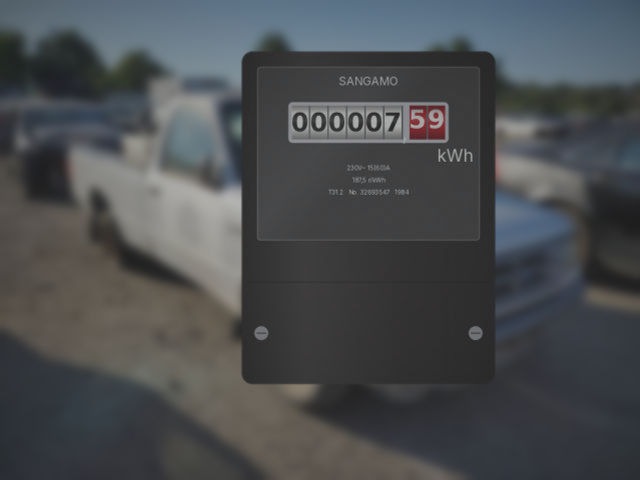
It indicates 7.59
